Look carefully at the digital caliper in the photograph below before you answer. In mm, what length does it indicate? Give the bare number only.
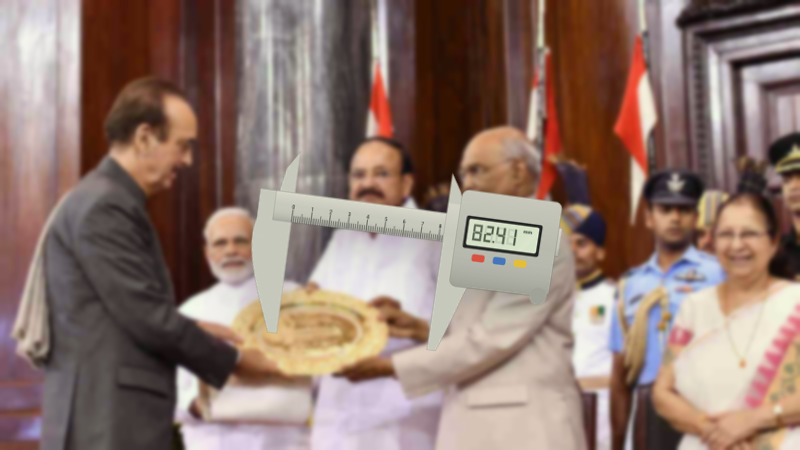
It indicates 82.41
